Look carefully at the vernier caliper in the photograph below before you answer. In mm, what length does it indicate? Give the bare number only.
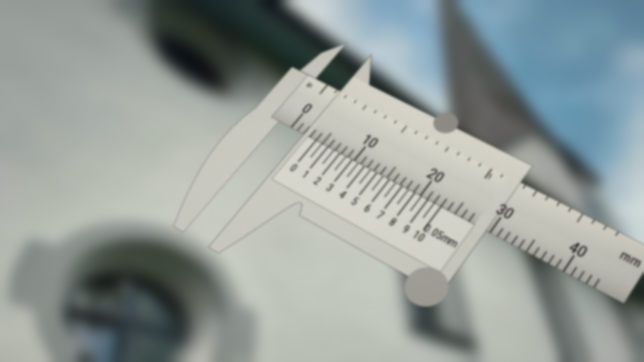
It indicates 4.0
